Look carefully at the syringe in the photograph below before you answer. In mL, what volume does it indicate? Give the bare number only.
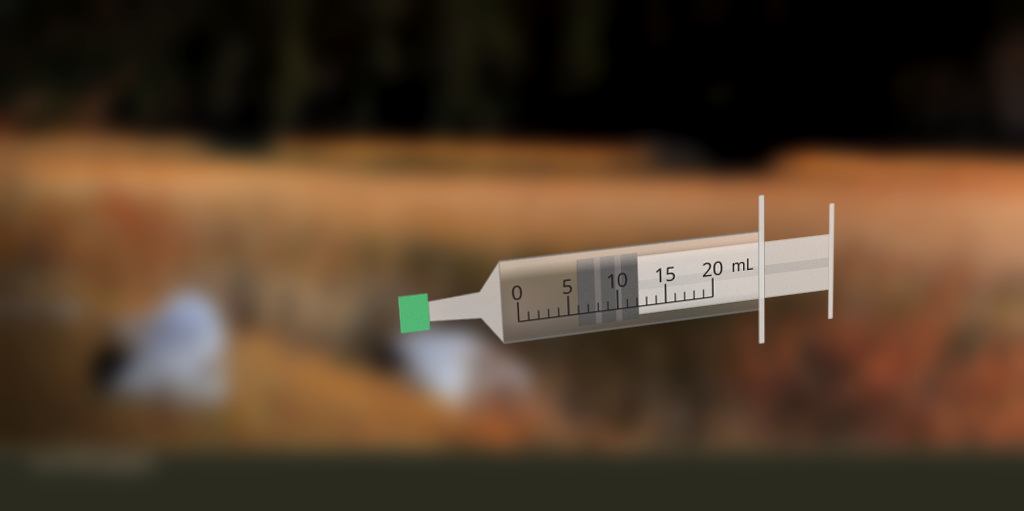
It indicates 6
